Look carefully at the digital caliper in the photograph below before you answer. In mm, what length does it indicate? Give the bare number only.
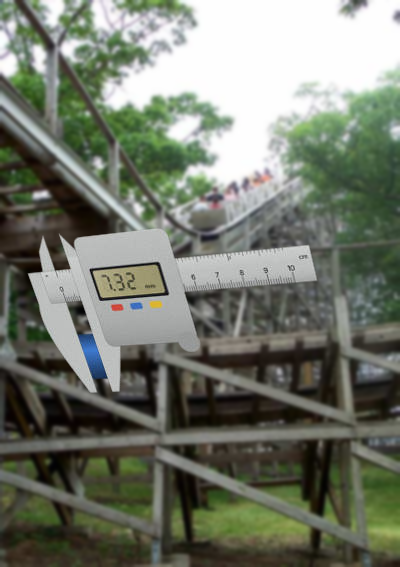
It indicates 7.32
